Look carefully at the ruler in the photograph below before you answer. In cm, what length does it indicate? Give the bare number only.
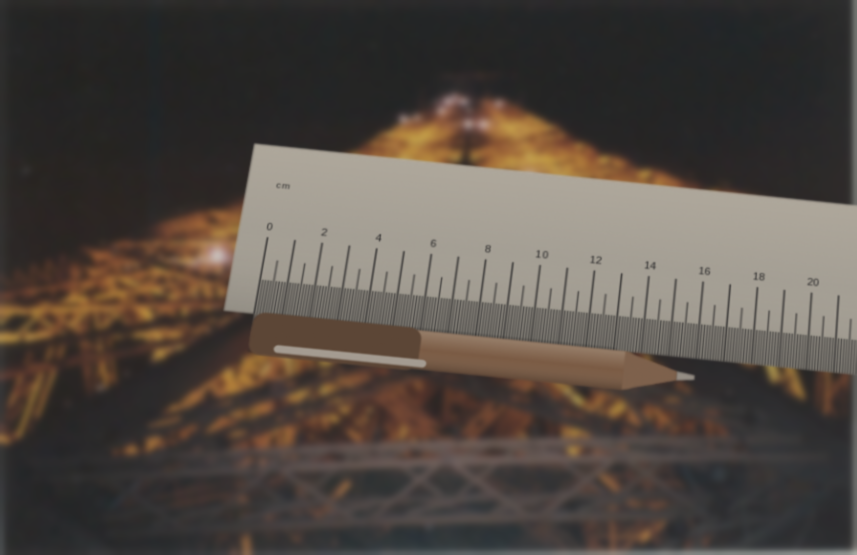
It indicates 16
